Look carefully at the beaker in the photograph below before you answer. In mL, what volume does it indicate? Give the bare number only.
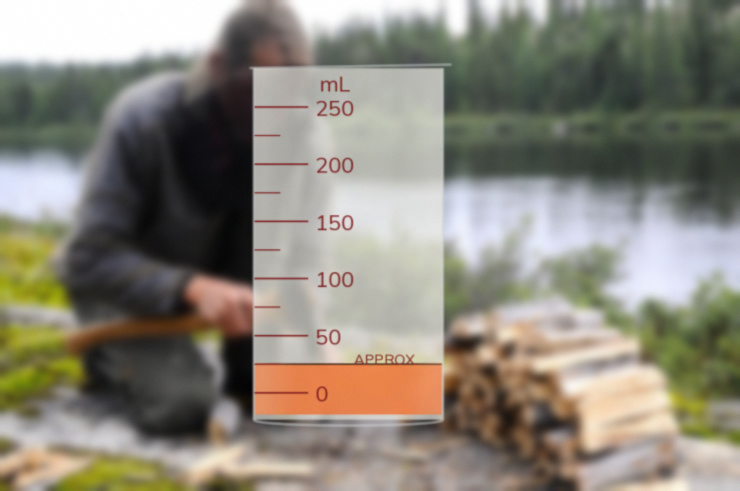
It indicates 25
